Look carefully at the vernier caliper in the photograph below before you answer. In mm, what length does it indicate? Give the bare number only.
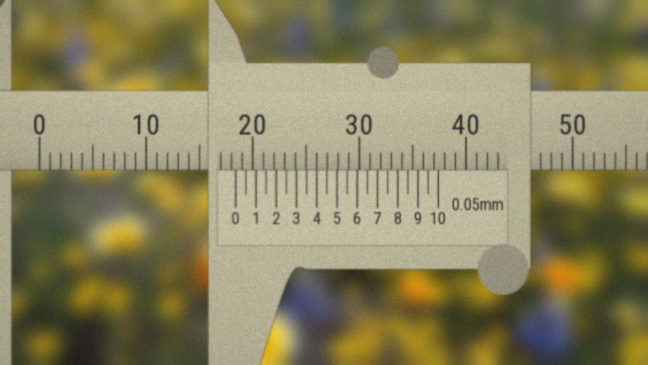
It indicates 18.4
